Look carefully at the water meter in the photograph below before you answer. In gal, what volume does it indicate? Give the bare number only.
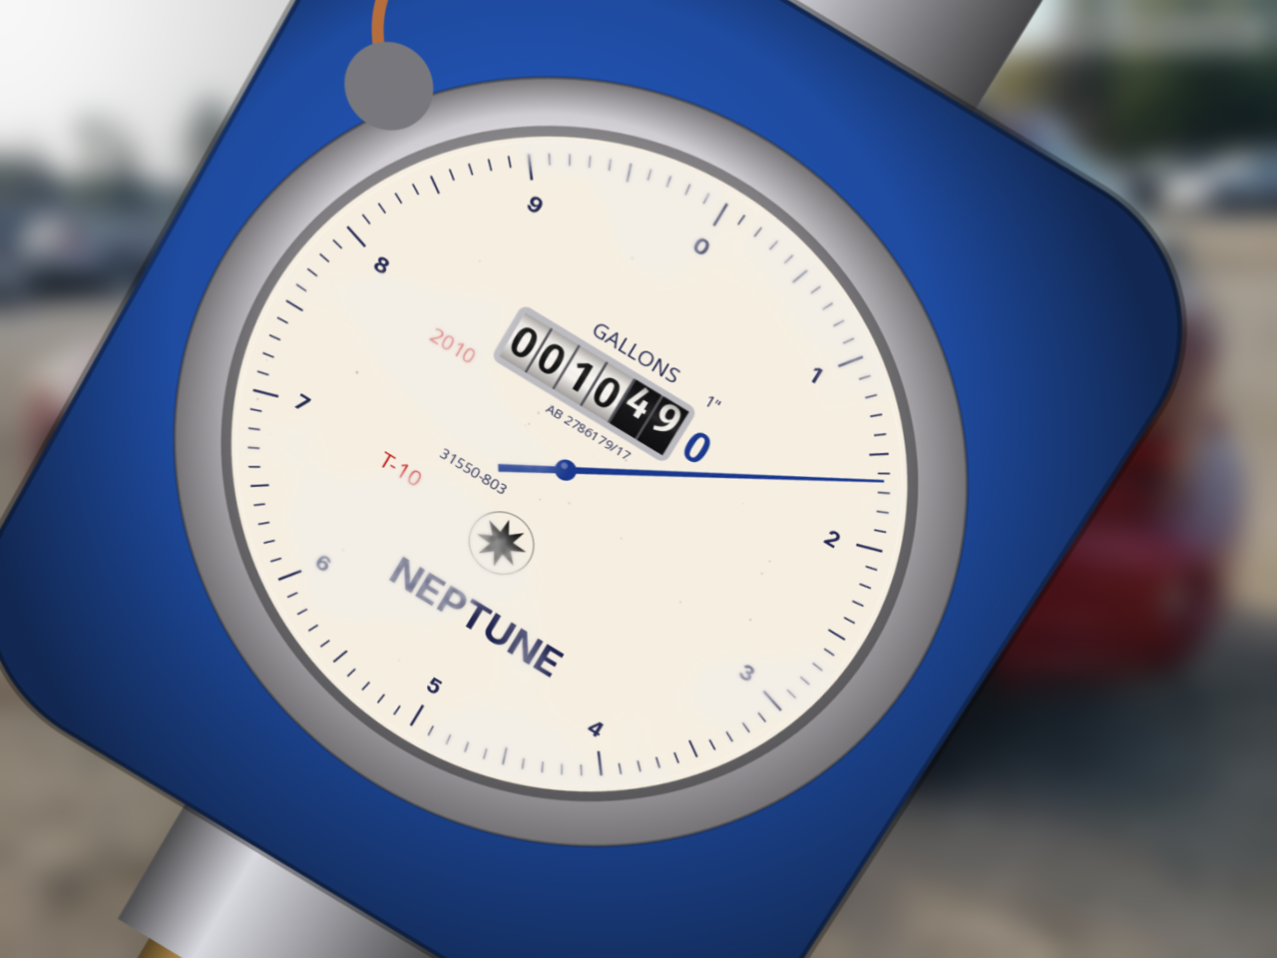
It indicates 10491.6
